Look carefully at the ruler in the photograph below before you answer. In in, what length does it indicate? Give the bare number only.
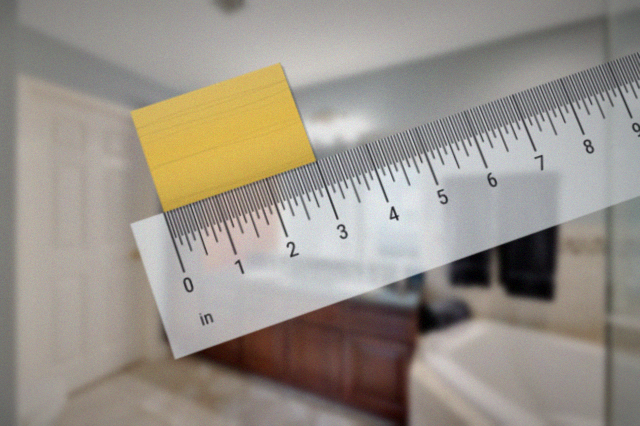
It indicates 3
